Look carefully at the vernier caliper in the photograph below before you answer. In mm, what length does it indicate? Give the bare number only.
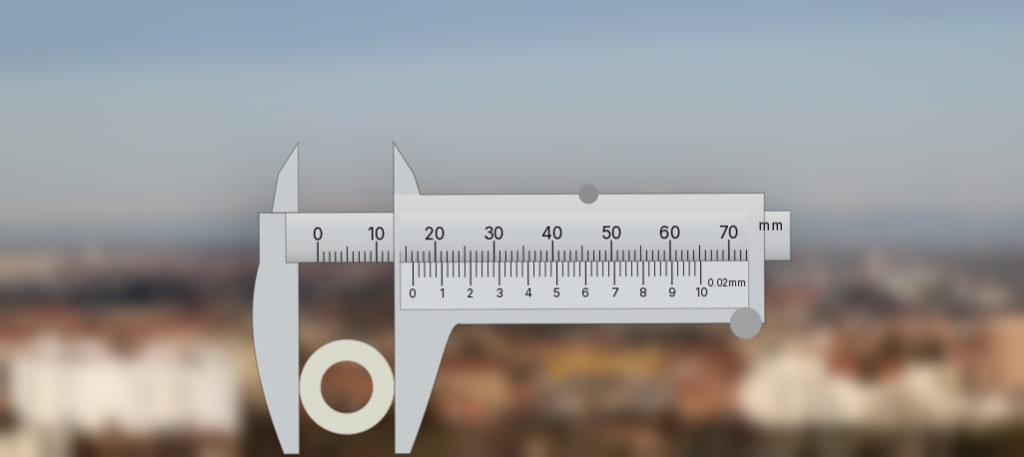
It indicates 16.2
